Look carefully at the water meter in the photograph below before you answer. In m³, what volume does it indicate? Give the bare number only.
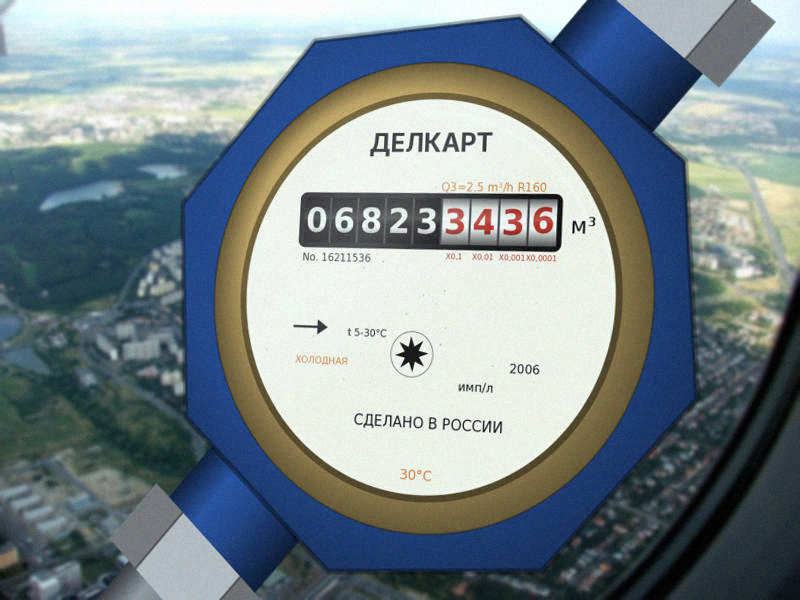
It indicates 6823.3436
